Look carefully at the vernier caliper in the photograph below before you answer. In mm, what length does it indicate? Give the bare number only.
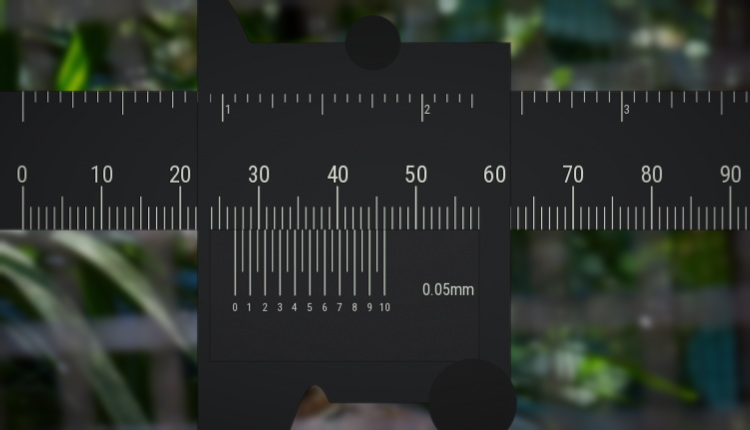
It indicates 27.0
